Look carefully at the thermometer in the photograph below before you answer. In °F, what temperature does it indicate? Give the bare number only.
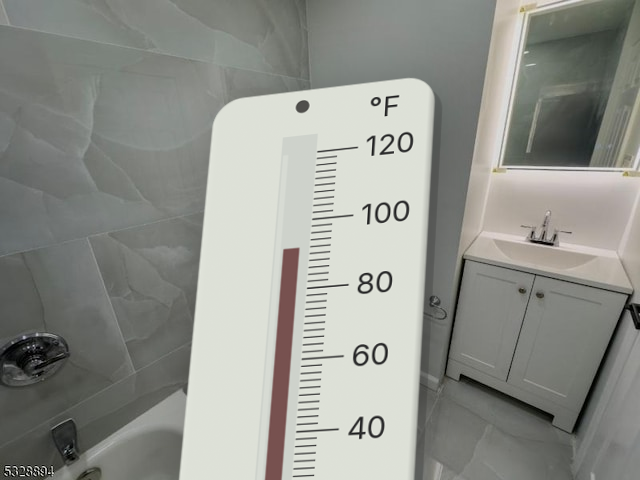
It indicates 92
